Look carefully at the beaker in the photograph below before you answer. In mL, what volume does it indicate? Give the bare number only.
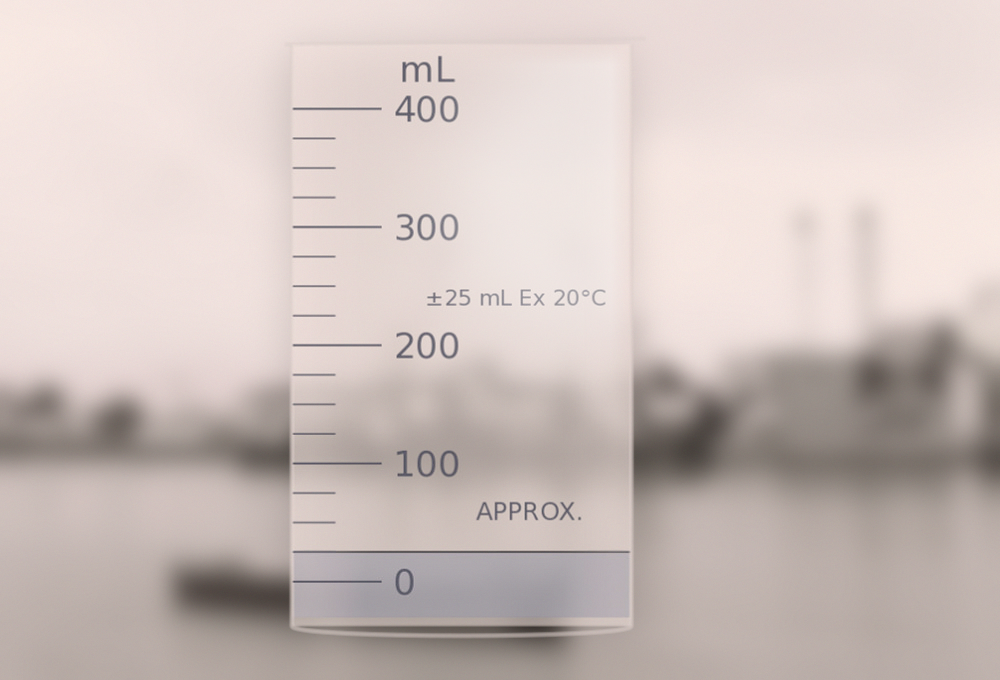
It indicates 25
